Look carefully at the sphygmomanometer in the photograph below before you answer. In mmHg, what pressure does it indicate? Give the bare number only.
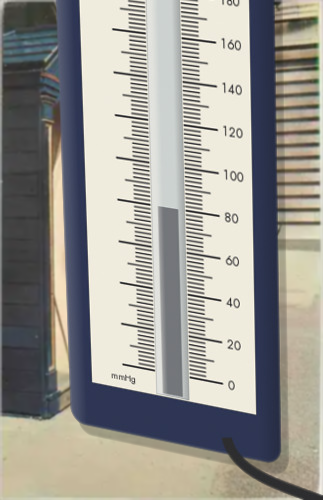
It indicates 80
